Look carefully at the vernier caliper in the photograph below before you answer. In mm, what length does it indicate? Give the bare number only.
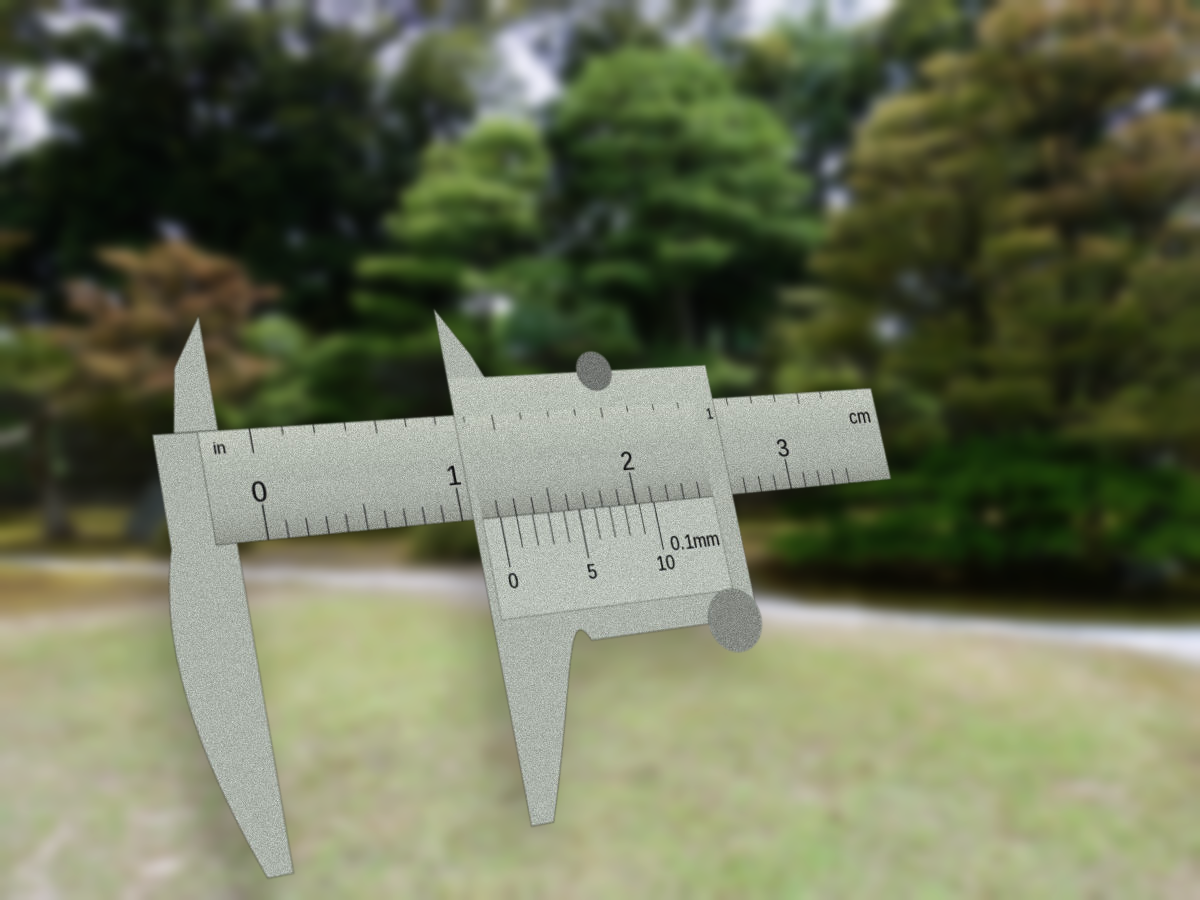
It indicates 12.1
